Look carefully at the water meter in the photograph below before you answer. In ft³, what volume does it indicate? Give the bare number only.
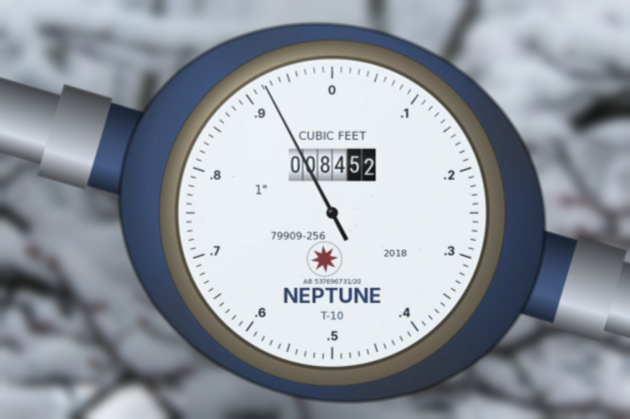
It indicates 8451.92
